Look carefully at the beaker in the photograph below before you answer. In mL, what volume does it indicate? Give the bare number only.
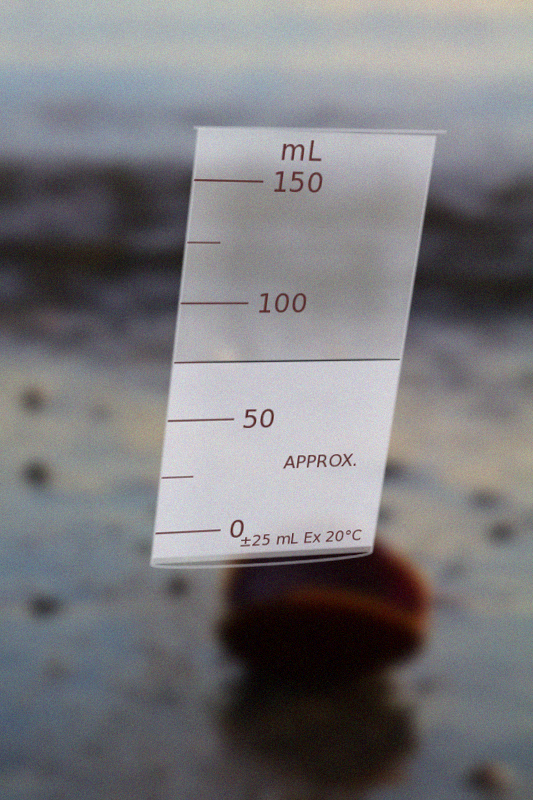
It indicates 75
